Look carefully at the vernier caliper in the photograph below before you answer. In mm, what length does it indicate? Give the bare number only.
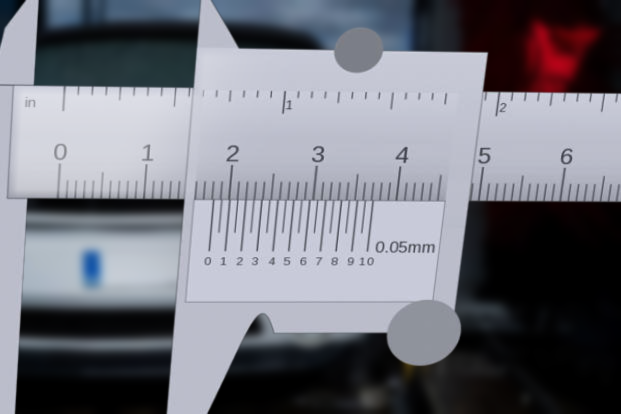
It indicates 18.2
